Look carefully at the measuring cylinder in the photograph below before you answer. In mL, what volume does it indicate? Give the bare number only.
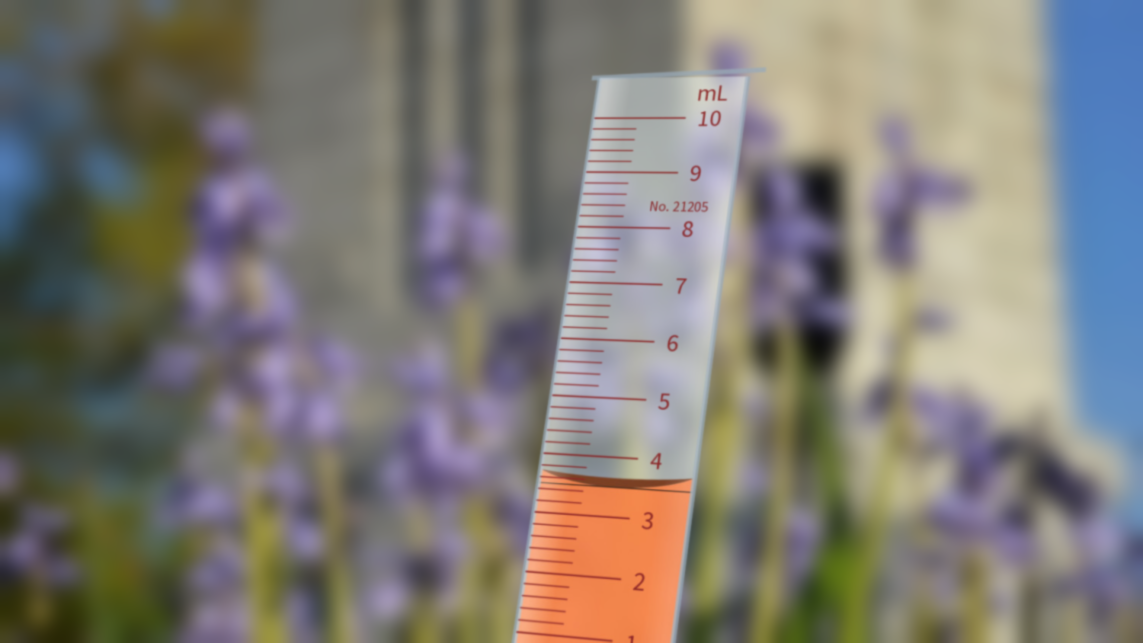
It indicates 3.5
